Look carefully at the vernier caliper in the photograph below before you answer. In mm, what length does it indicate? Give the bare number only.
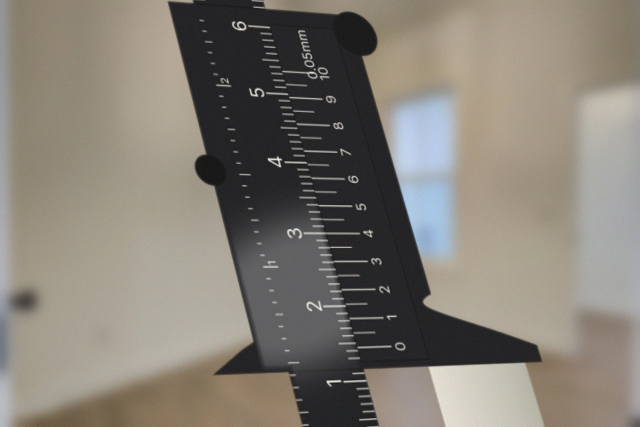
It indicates 14.4
